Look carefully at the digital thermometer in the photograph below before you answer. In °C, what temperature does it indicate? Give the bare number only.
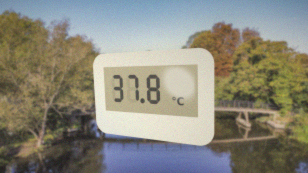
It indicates 37.8
